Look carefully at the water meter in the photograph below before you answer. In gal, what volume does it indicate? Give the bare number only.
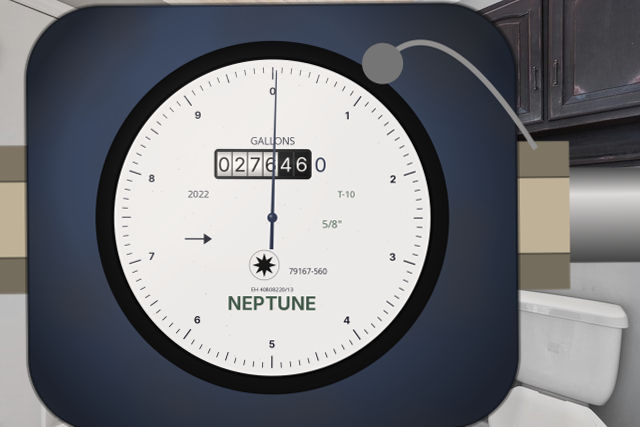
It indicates 276460.0
